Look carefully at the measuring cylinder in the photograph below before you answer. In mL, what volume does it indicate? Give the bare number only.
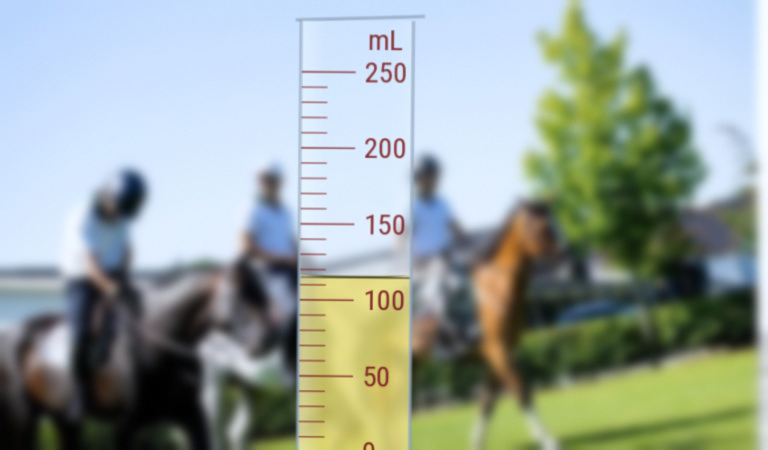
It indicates 115
